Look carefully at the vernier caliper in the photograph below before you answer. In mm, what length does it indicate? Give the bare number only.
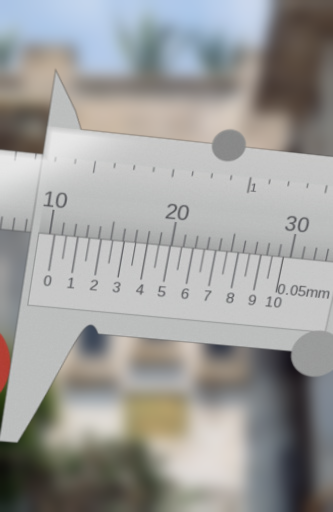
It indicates 10.4
